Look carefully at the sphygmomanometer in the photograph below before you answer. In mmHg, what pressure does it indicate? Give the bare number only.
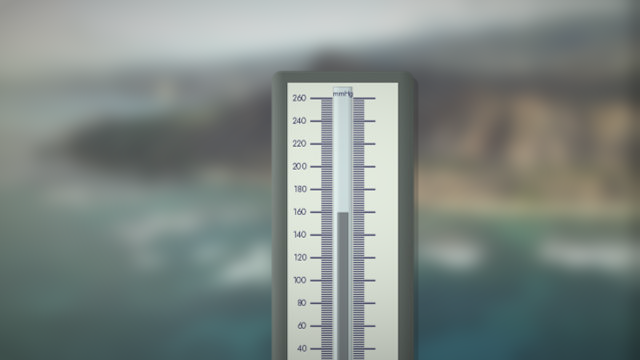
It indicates 160
